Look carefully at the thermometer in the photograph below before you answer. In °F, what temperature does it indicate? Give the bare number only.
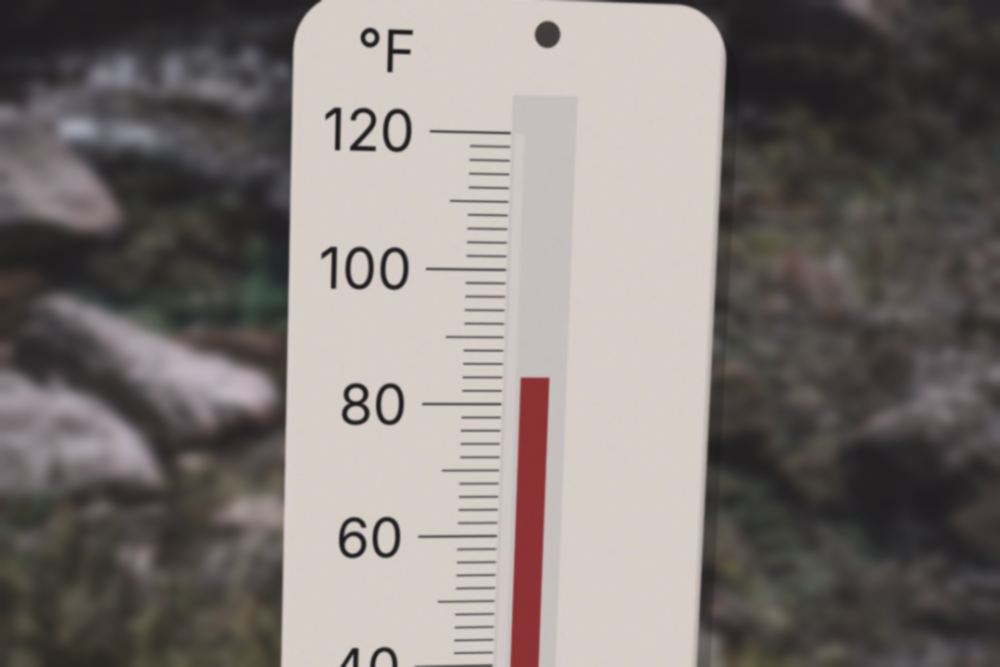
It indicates 84
